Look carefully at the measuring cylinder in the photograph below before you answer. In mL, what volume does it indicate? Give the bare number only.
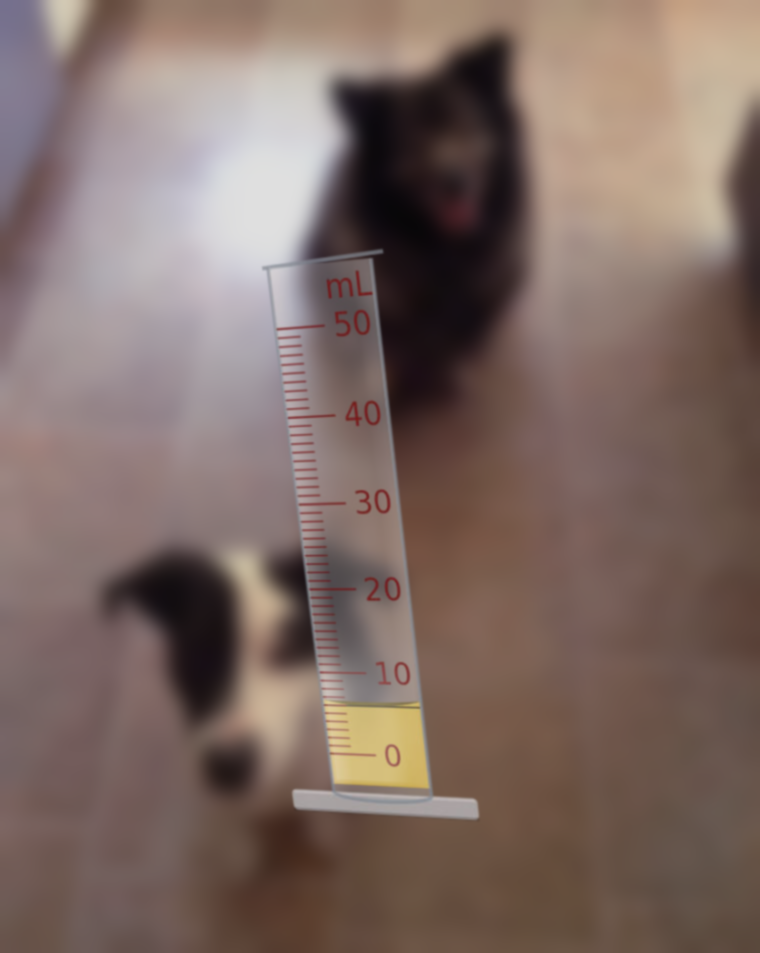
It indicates 6
